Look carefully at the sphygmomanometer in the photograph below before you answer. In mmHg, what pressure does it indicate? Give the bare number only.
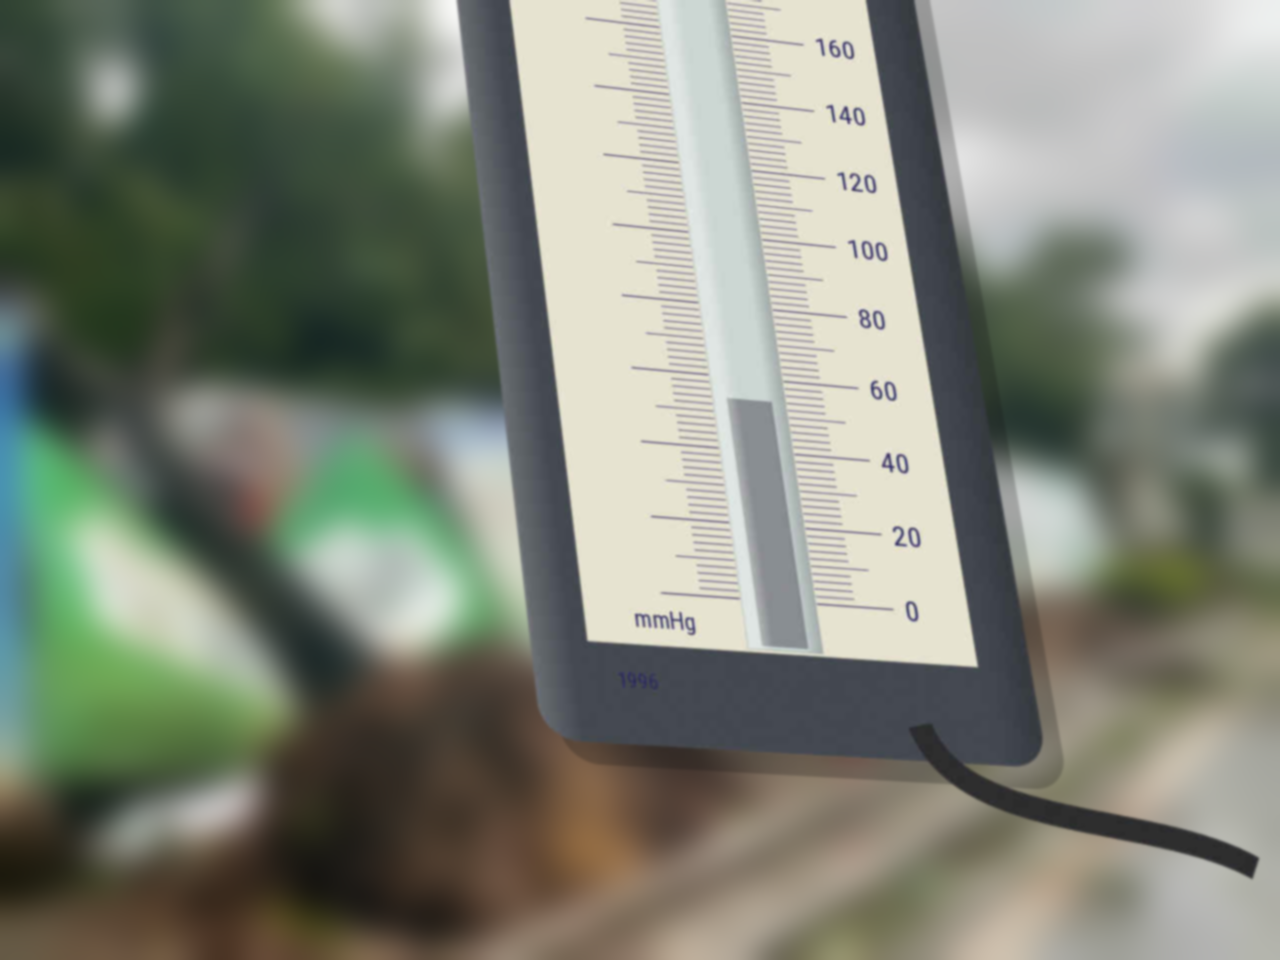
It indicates 54
